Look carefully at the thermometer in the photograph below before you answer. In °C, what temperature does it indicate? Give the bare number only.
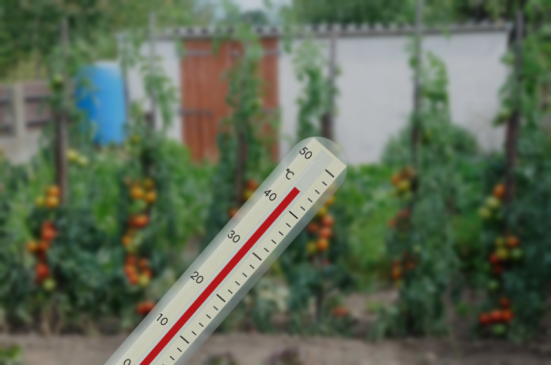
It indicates 44
